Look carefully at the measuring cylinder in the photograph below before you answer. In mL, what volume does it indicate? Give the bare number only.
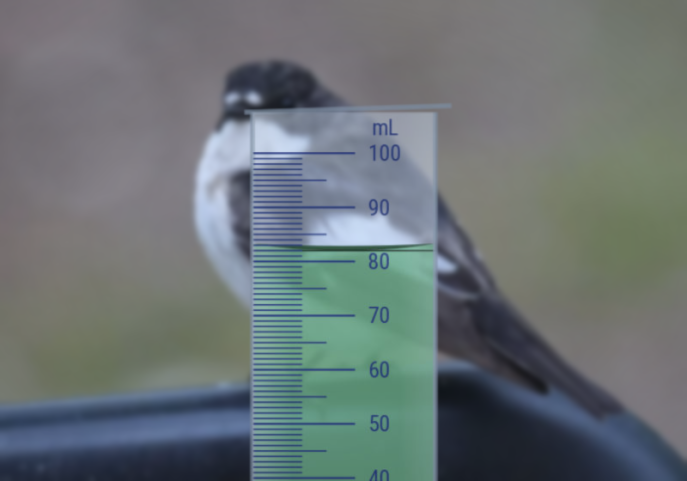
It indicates 82
